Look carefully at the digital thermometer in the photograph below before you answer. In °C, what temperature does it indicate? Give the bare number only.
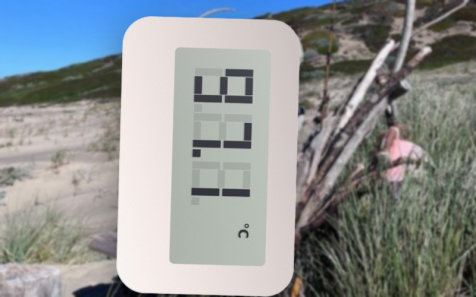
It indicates 97.1
